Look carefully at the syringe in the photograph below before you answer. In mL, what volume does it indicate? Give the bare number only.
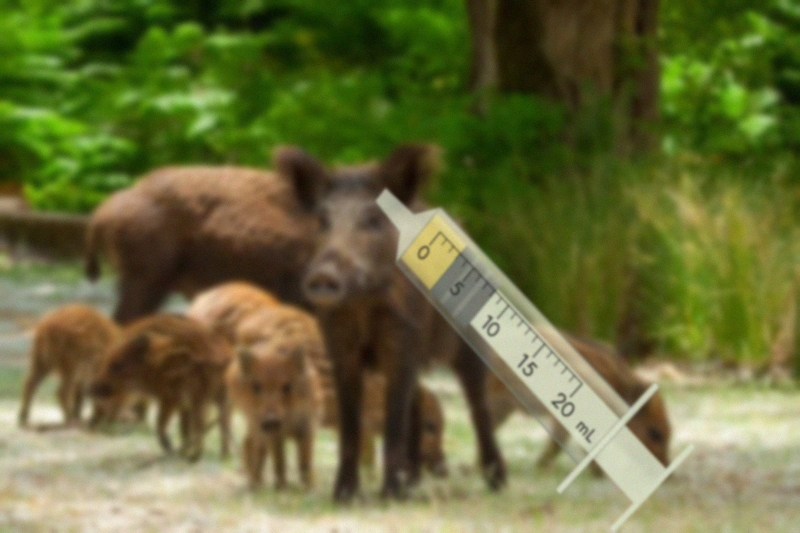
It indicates 3
